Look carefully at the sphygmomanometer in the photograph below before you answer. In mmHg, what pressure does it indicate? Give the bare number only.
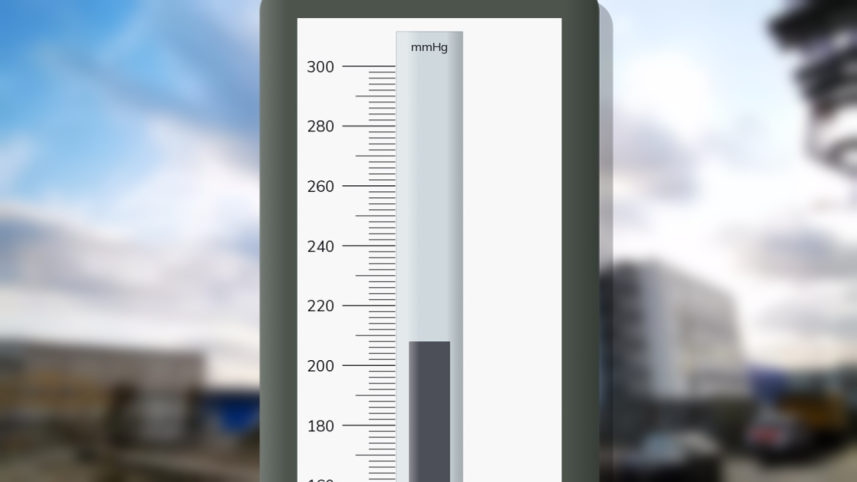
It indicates 208
